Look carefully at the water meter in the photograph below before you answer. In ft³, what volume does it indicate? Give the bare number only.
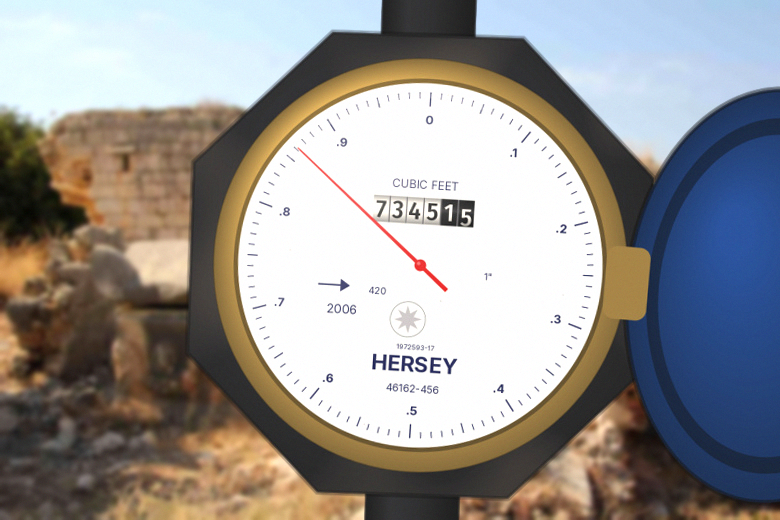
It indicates 734514.86
